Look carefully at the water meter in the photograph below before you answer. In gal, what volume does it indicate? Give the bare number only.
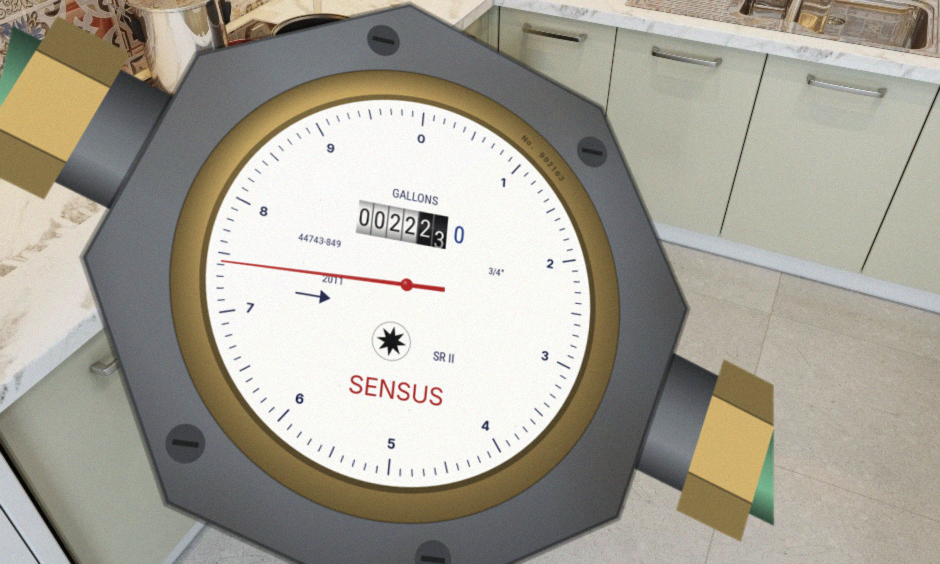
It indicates 22227.4
